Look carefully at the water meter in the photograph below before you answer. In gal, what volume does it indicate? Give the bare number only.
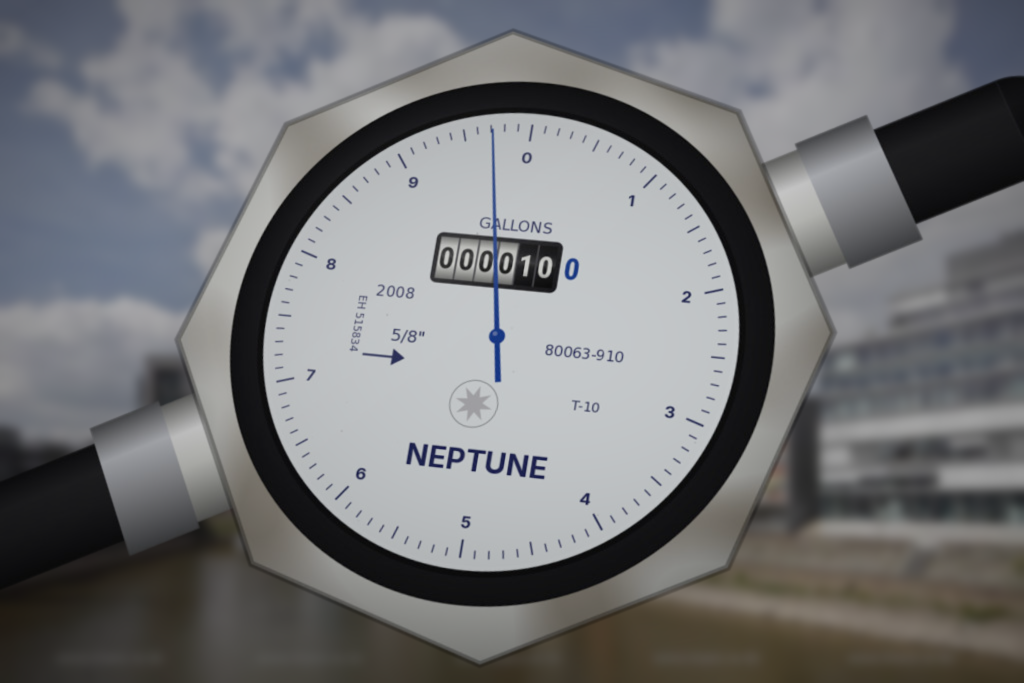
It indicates 99.7
